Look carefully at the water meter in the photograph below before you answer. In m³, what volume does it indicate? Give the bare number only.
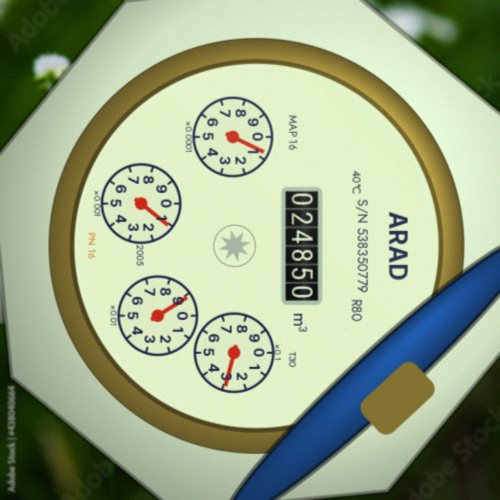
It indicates 24850.2910
